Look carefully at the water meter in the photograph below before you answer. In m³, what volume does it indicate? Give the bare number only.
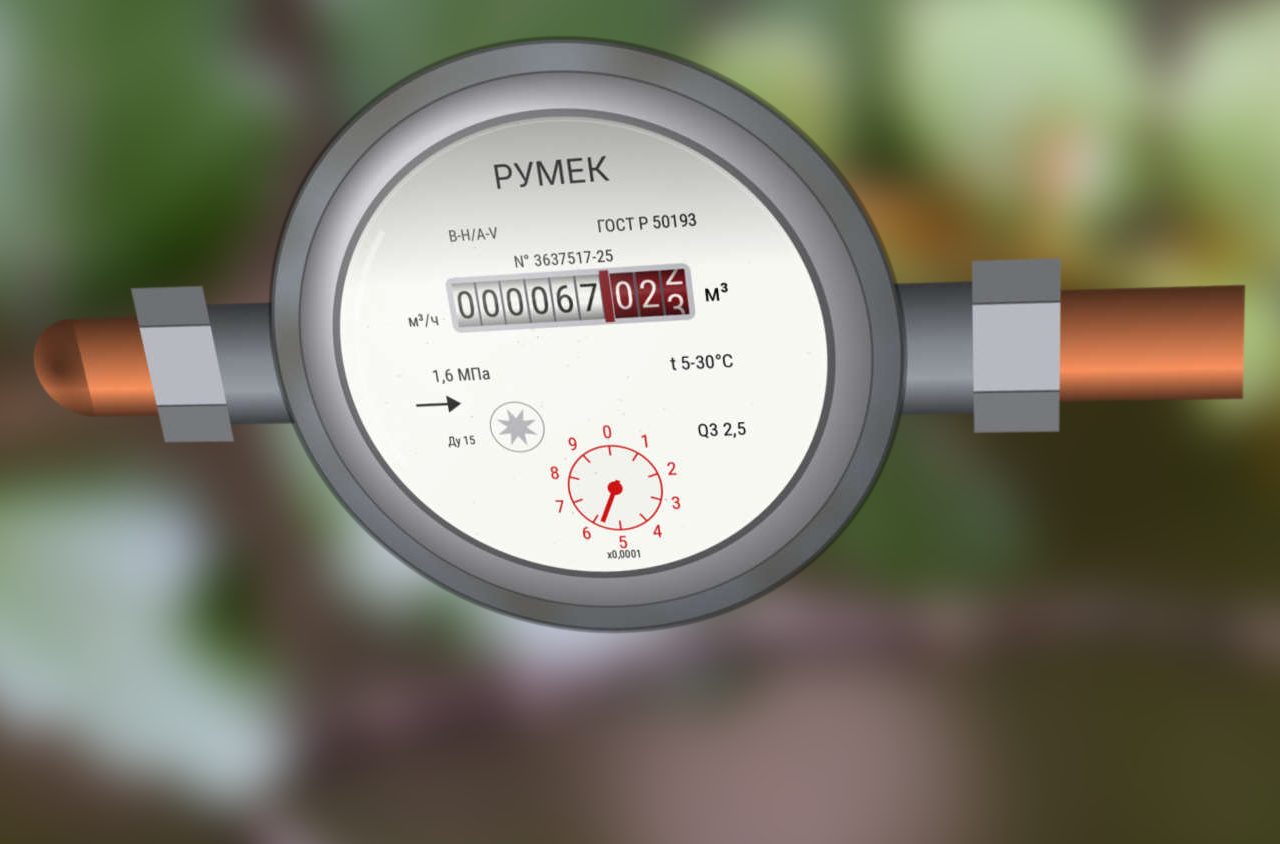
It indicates 67.0225
